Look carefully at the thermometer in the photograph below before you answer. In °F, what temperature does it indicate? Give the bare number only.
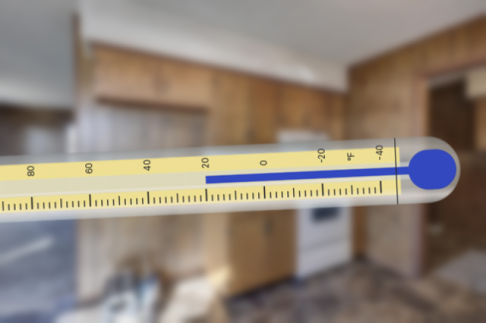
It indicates 20
